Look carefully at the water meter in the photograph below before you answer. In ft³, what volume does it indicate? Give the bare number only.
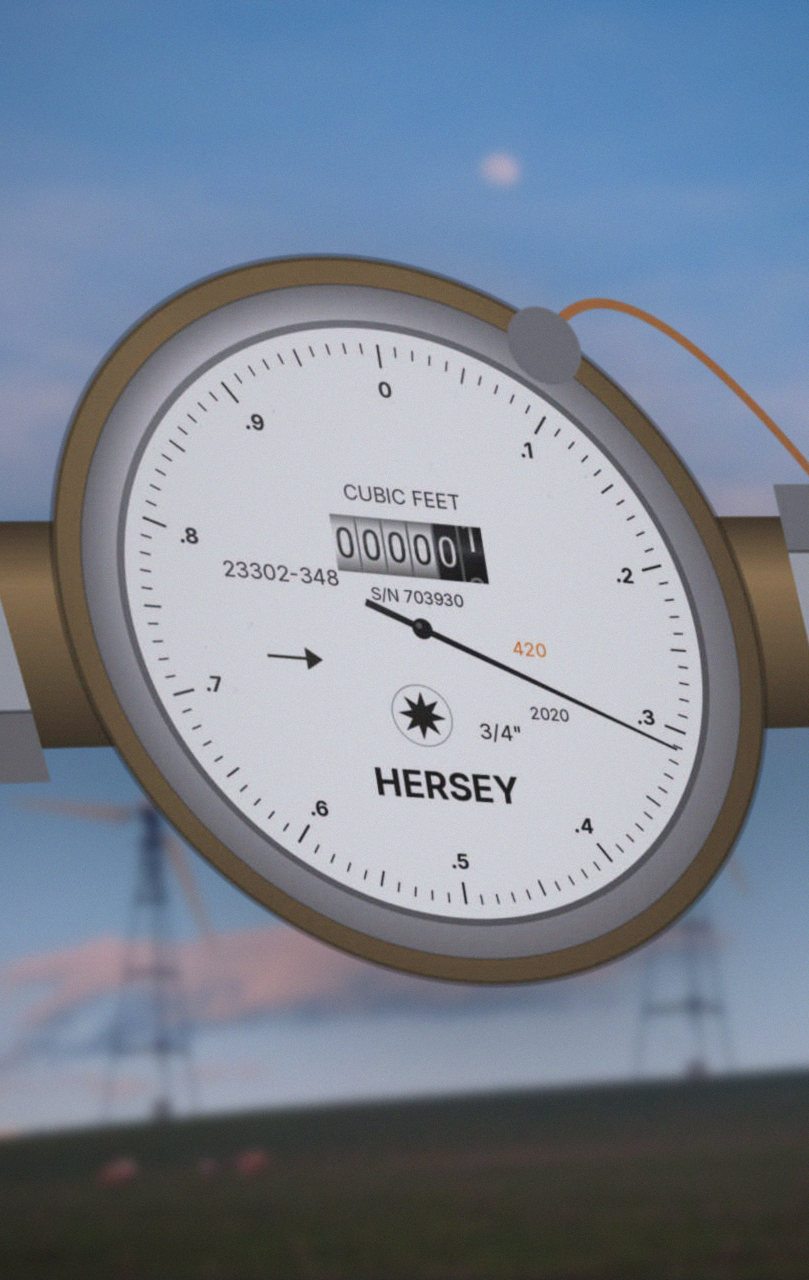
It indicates 1.31
